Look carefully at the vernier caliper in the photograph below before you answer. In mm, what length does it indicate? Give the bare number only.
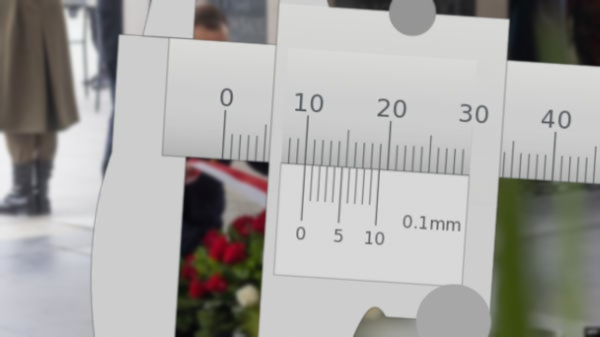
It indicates 10.0
